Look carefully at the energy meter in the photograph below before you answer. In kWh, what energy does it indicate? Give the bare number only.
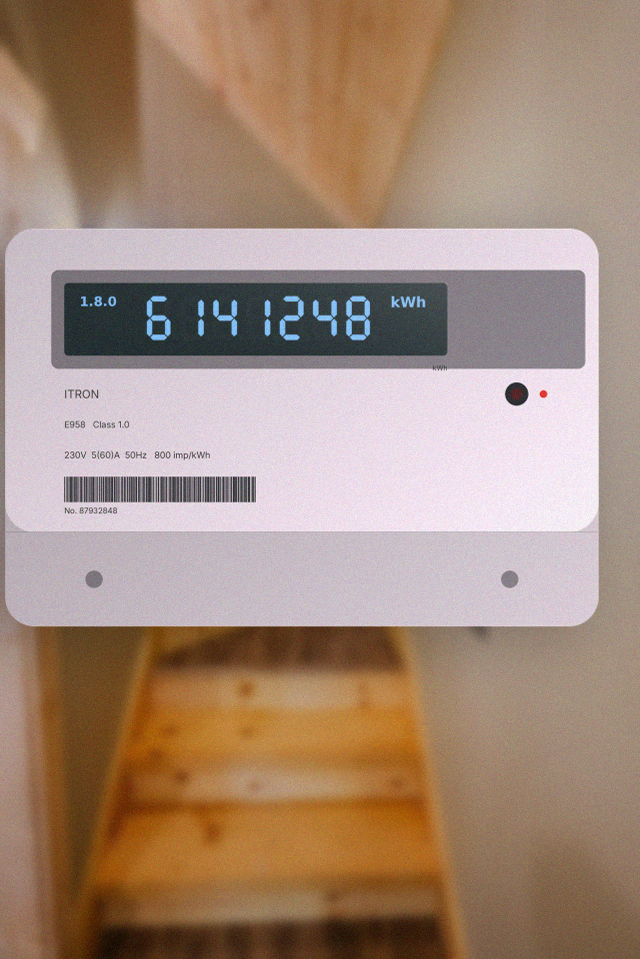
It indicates 6141248
